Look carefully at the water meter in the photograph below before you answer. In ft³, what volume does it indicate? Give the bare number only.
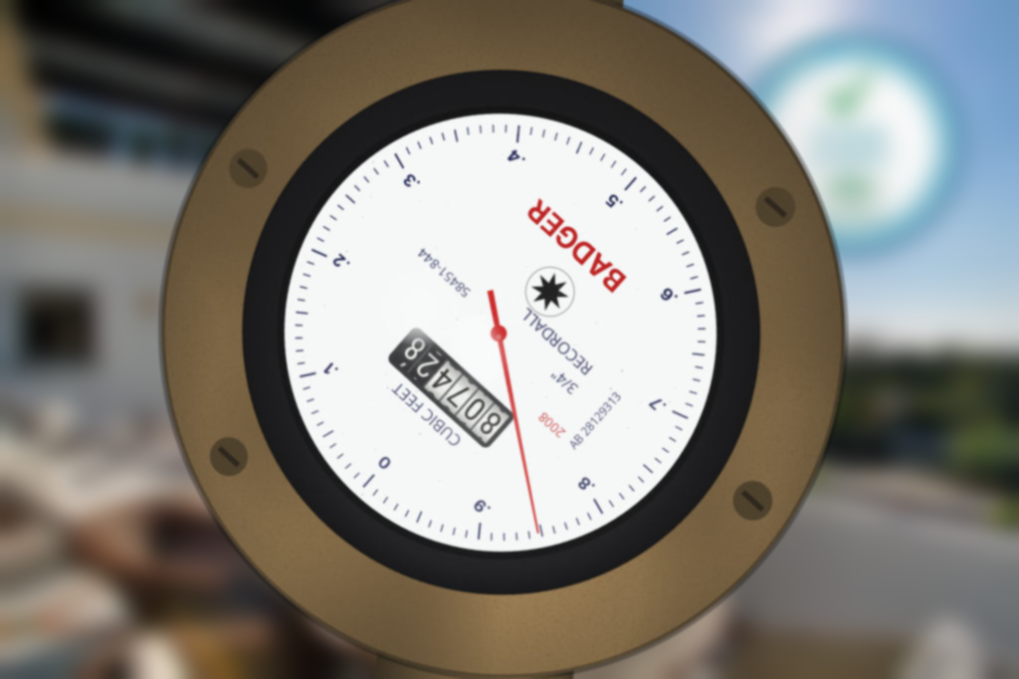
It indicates 807427.85
